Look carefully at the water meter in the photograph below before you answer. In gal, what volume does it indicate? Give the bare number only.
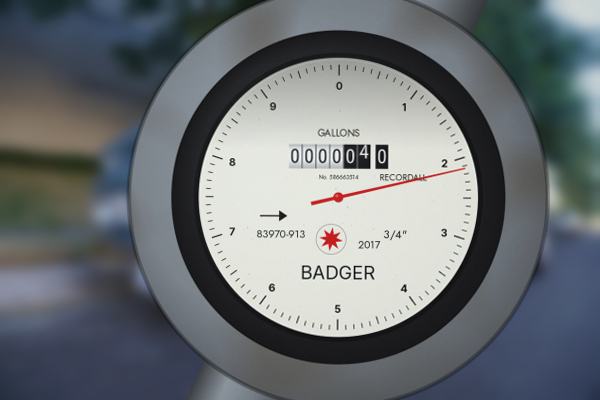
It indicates 42.1
